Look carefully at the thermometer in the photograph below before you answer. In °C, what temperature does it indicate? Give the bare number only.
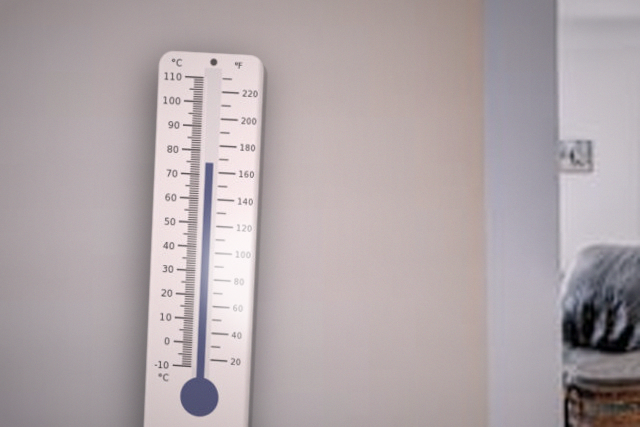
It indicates 75
